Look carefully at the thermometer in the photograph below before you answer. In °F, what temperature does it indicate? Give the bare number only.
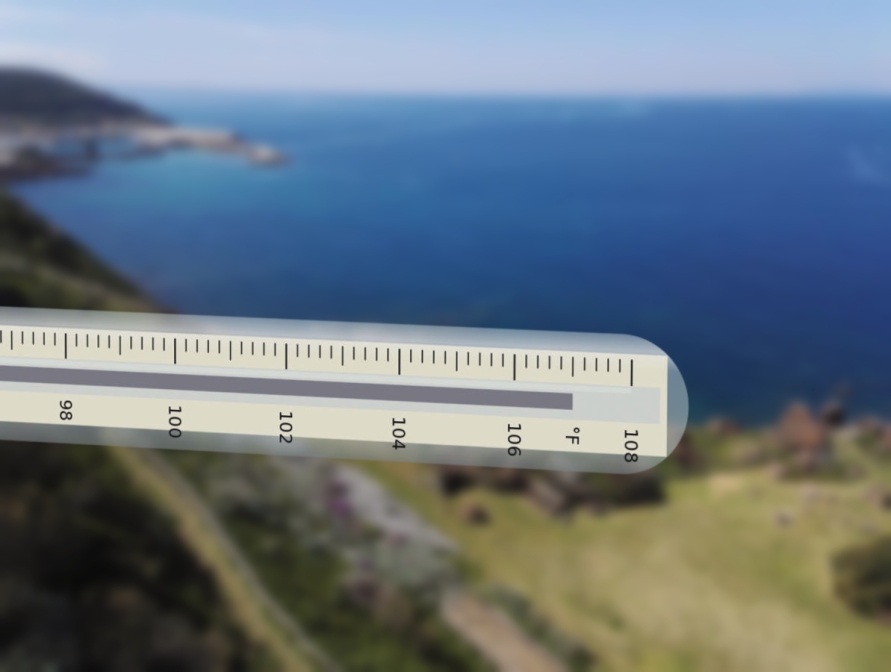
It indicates 107
